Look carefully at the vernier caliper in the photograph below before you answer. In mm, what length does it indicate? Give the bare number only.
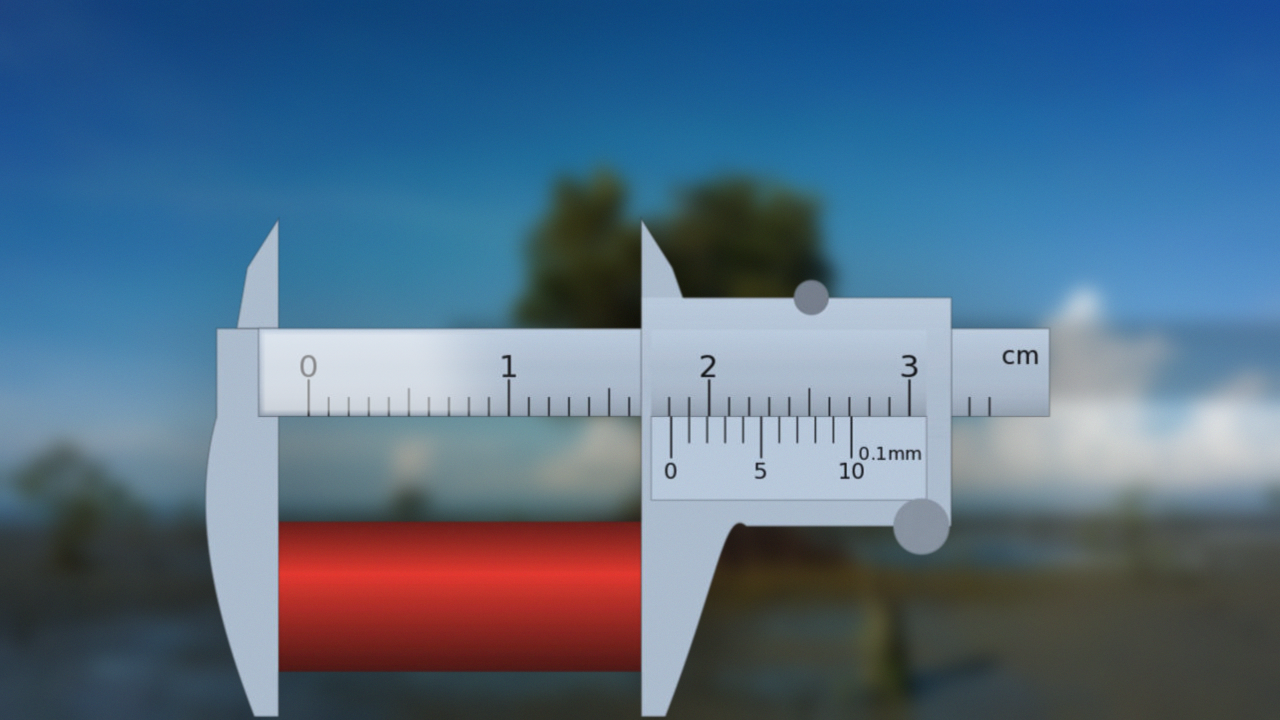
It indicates 18.1
